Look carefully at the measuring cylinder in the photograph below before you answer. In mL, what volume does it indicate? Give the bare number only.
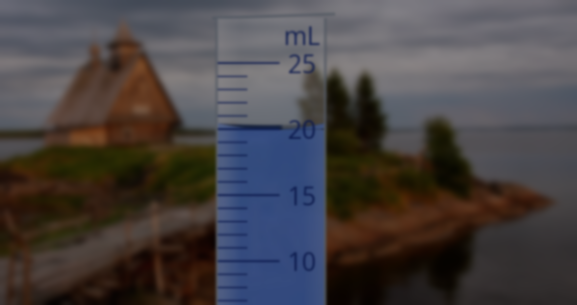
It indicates 20
